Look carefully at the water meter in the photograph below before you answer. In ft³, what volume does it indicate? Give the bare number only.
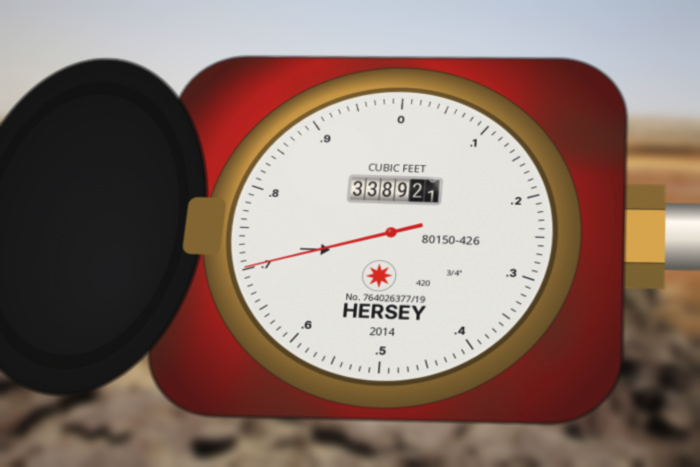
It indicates 338920.70
